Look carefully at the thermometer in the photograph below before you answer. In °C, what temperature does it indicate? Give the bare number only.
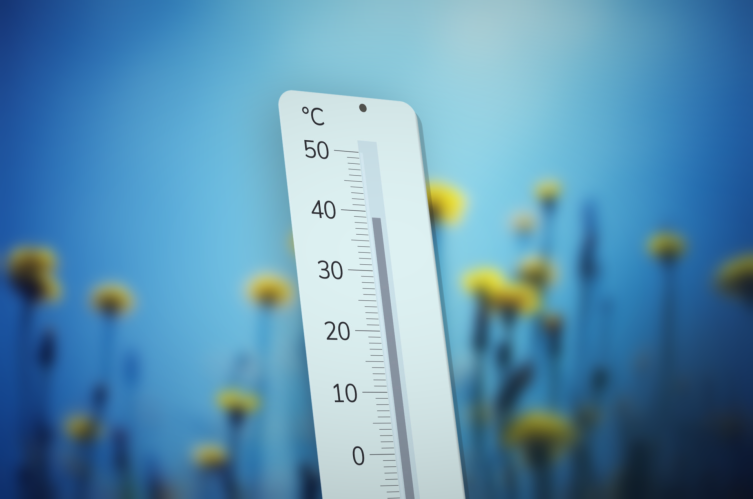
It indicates 39
